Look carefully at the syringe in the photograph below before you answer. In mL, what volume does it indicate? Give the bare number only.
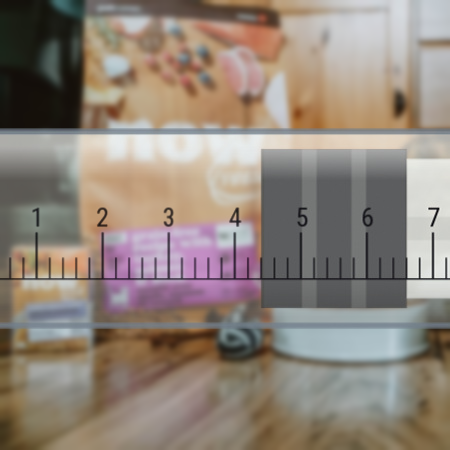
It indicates 4.4
